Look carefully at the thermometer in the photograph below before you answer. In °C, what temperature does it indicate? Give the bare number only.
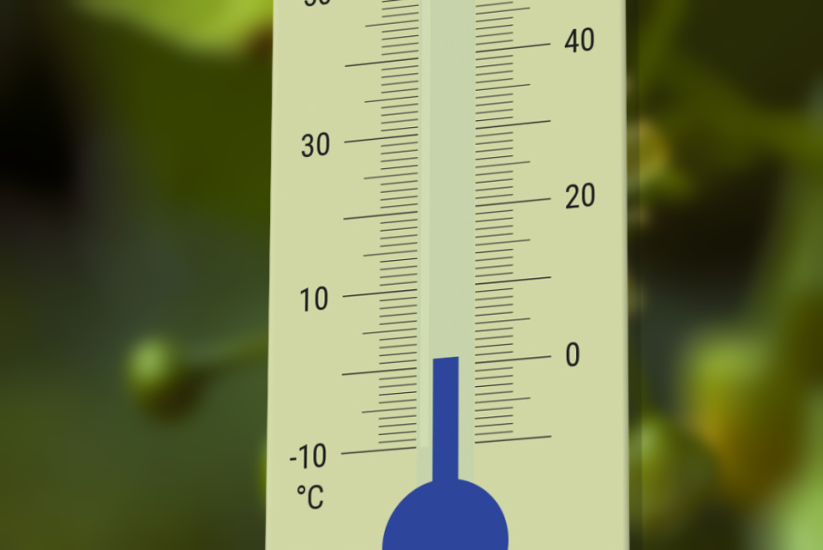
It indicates 1
